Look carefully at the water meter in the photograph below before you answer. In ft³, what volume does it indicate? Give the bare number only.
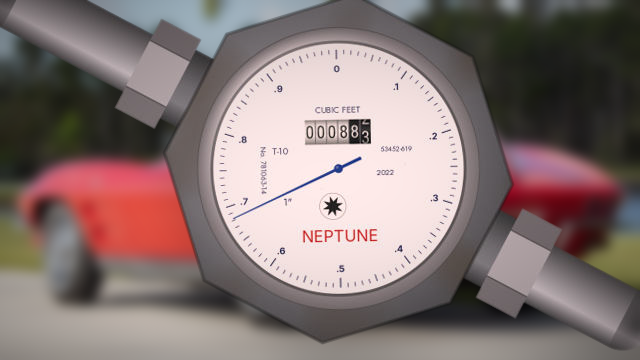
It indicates 882.68
